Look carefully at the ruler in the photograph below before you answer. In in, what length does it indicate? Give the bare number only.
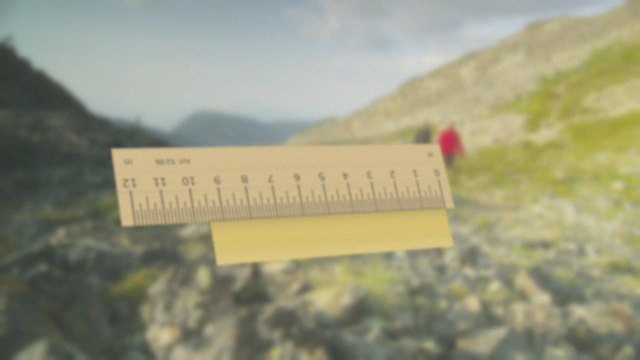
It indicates 9.5
